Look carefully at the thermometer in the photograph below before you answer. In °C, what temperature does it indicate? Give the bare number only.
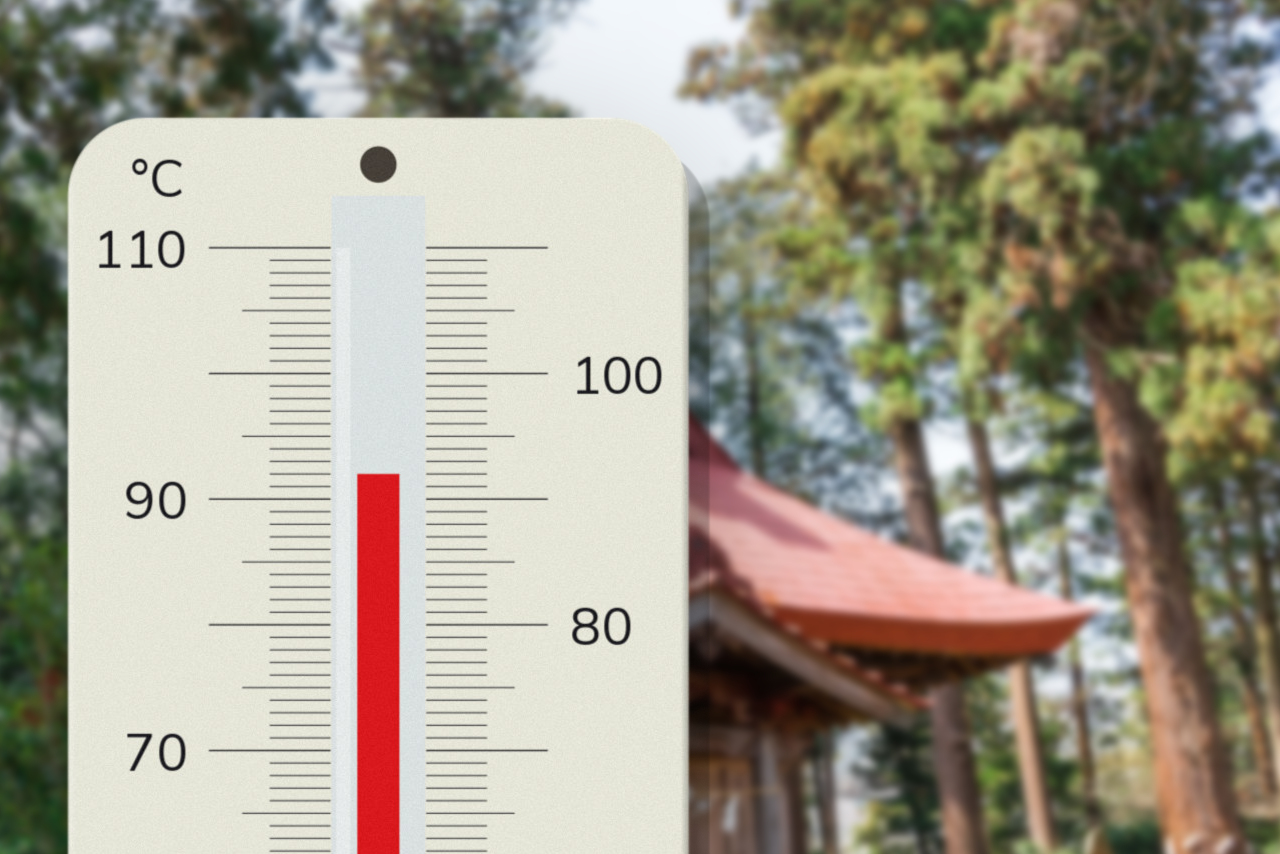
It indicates 92
